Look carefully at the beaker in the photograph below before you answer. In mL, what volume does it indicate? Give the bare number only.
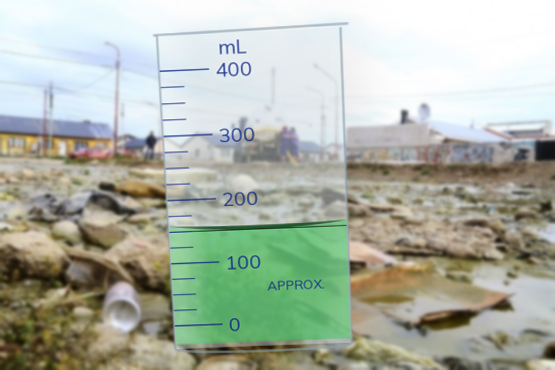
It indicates 150
